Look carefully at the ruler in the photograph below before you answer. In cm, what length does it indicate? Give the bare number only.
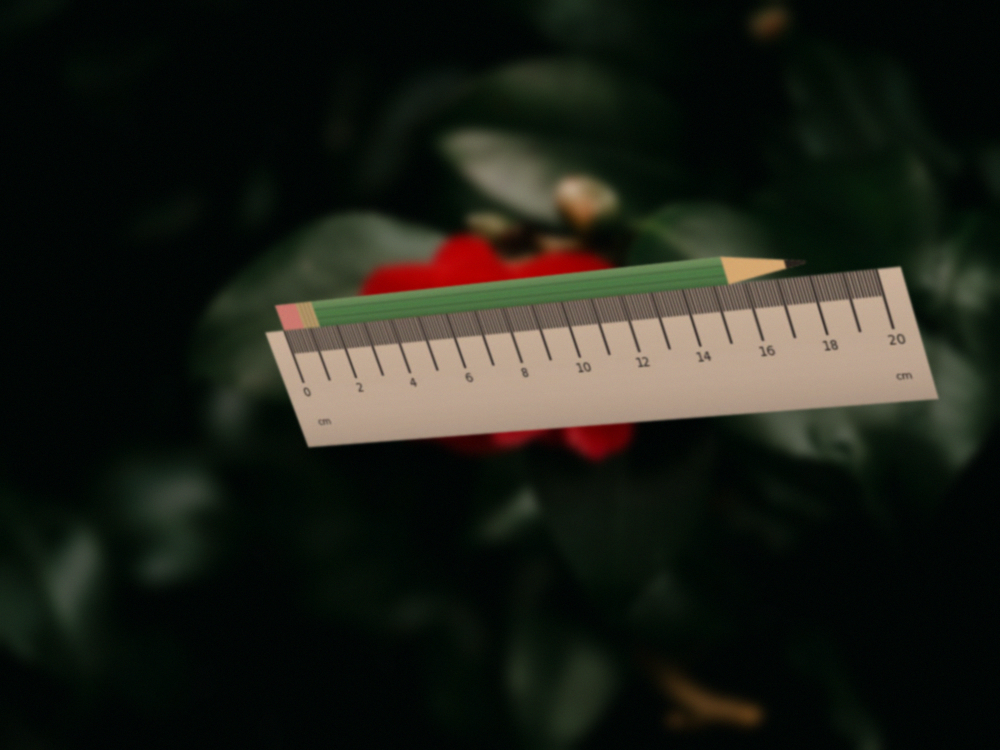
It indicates 18
